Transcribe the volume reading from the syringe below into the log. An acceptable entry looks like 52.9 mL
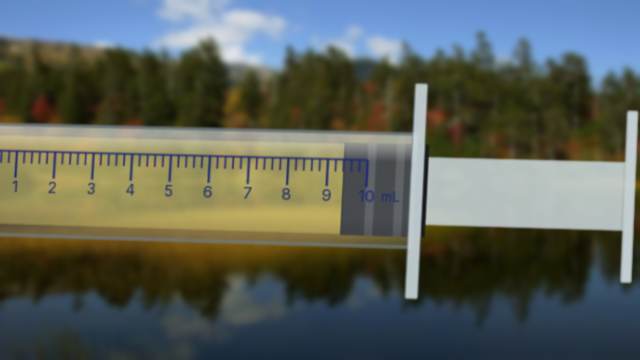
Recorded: 9.4 mL
